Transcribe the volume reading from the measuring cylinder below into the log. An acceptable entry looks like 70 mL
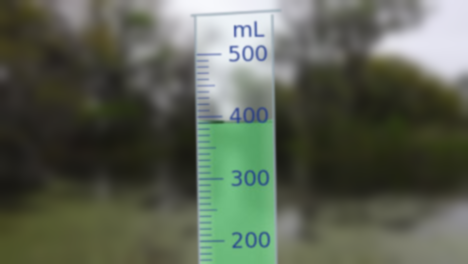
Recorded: 390 mL
